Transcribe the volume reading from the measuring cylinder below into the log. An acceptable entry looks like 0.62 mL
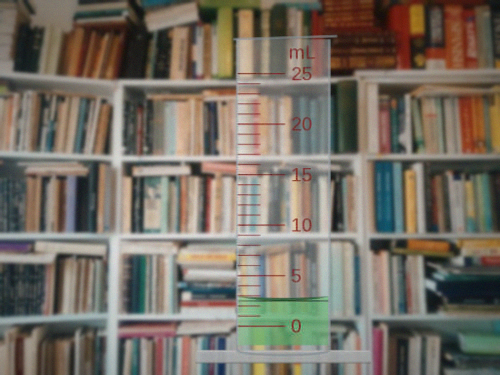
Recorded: 2.5 mL
